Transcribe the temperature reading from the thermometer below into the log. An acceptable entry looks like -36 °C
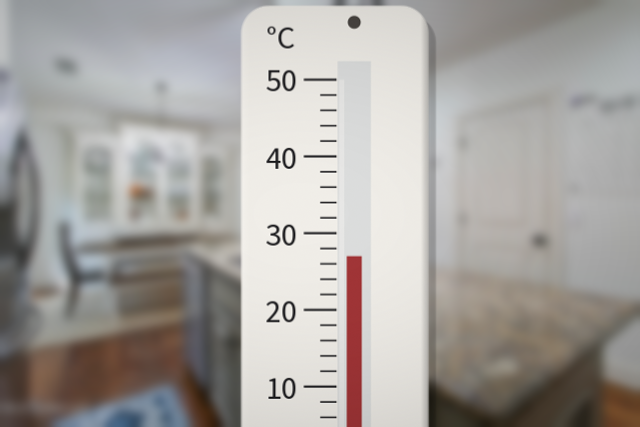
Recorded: 27 °C
